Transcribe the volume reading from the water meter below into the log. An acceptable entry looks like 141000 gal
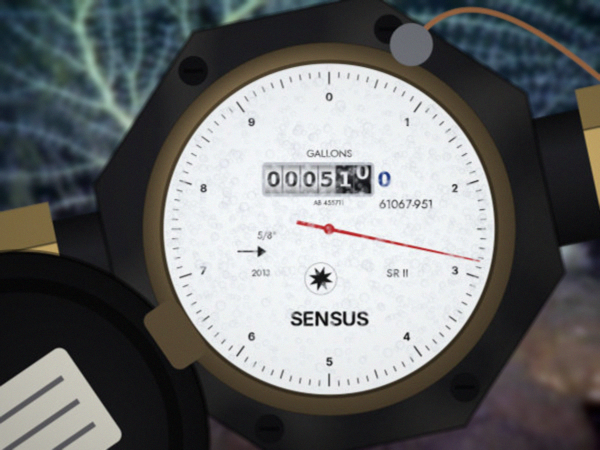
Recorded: 5102.8 gal
